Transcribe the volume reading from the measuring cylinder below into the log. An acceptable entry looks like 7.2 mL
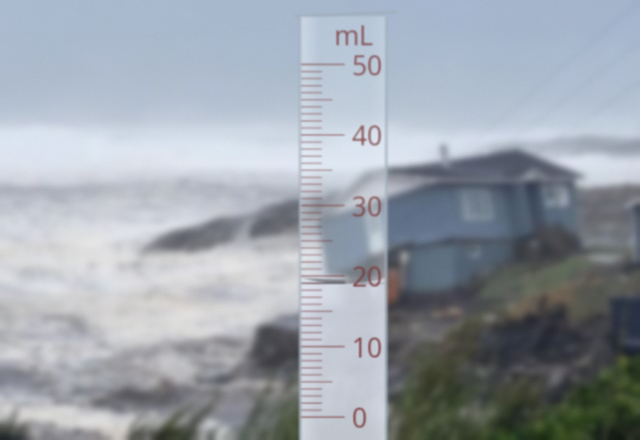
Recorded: 19 mL
